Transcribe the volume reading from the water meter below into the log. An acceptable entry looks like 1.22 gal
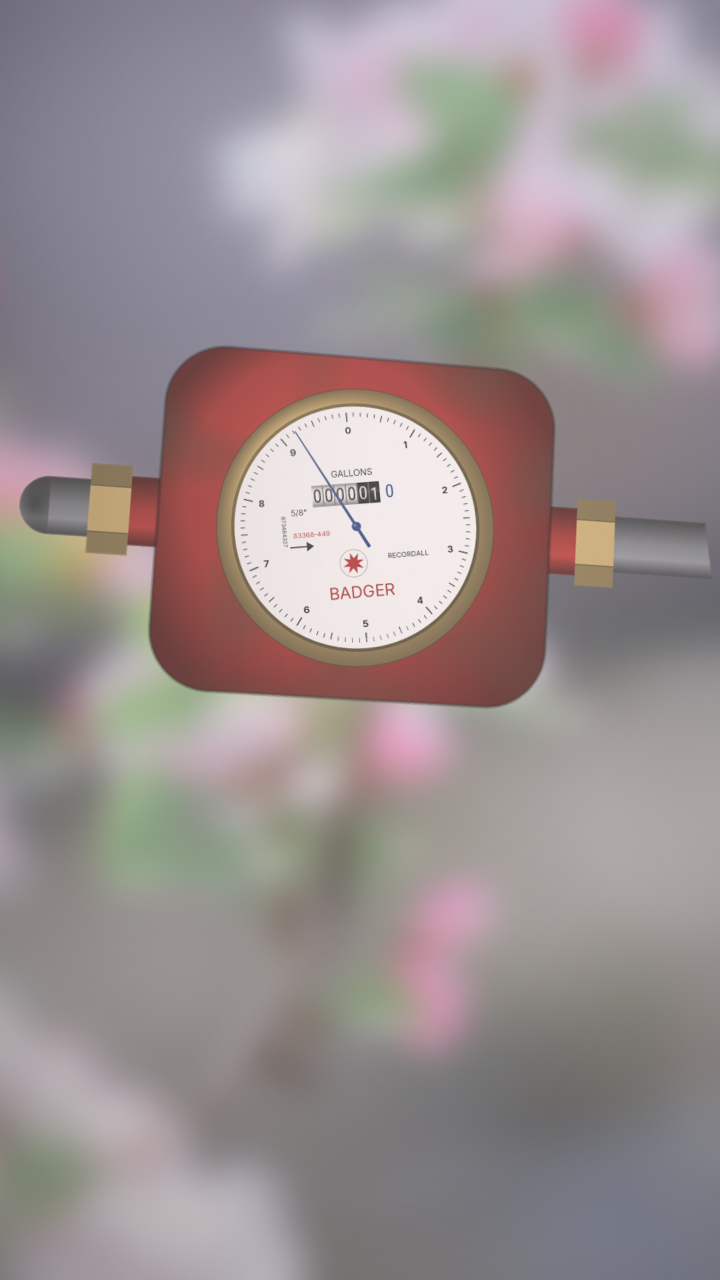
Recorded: 9.2 gal
